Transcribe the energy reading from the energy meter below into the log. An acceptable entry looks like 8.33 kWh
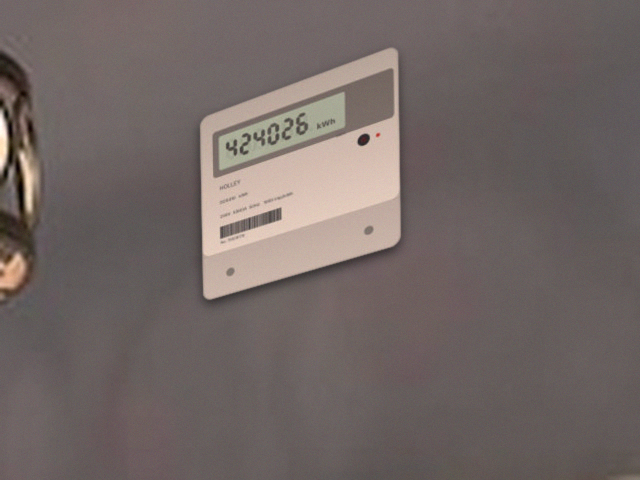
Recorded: 424026 kWh
